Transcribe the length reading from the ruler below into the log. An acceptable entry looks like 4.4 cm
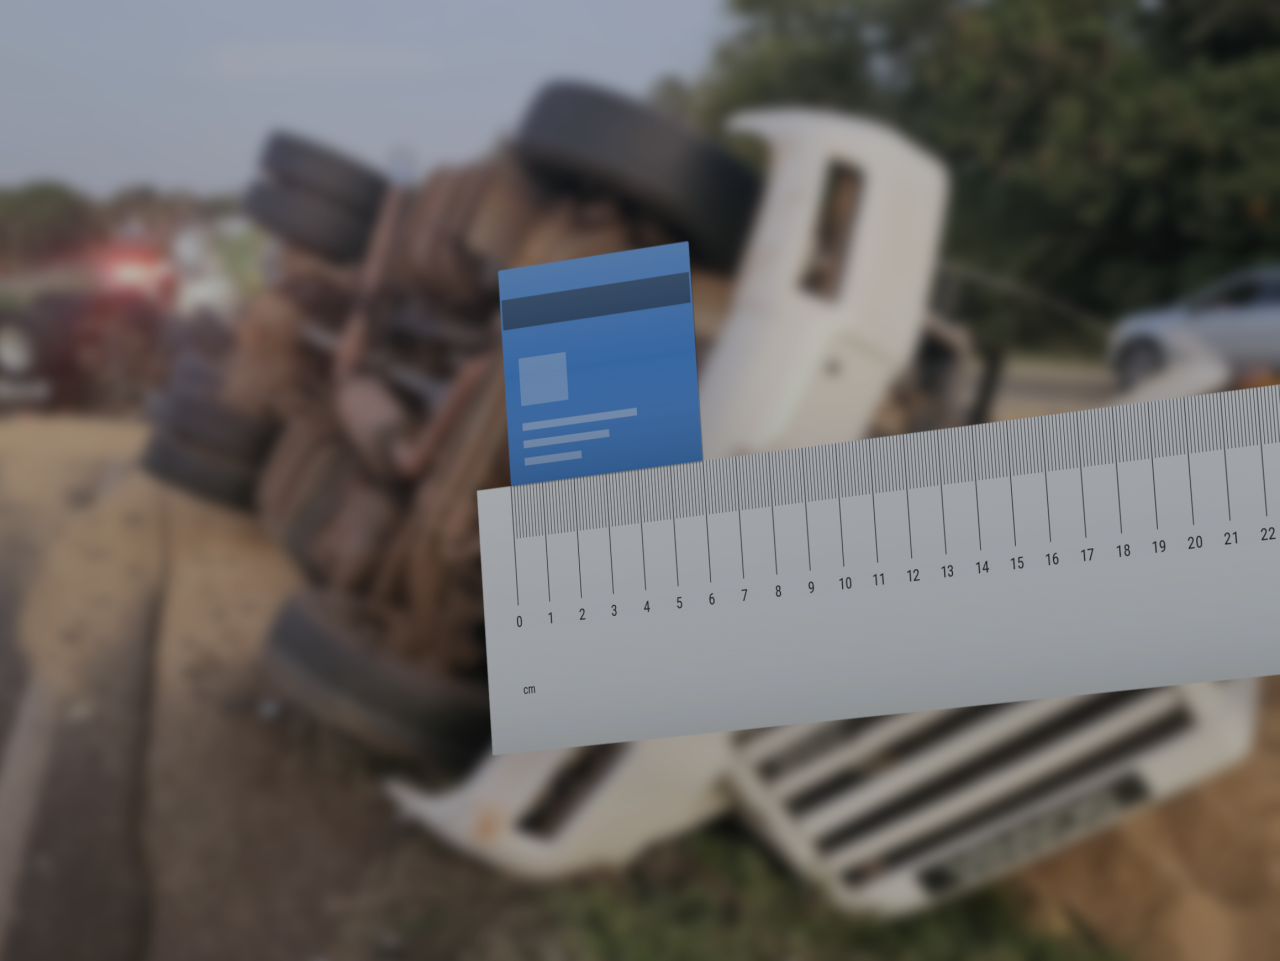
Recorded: 6 cm
